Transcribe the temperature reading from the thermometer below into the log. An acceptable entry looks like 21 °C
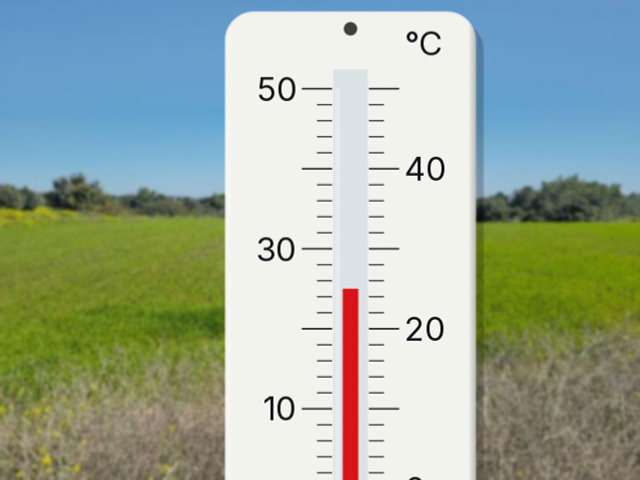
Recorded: 25 °C
